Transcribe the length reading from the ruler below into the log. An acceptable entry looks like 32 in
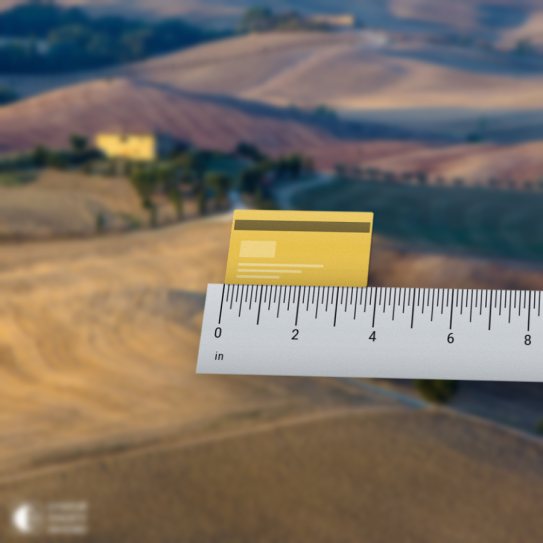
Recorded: 3.75 in
